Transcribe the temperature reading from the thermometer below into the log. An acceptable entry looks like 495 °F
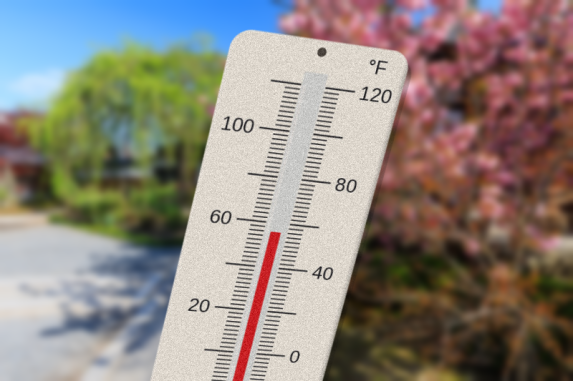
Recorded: 56 °F
